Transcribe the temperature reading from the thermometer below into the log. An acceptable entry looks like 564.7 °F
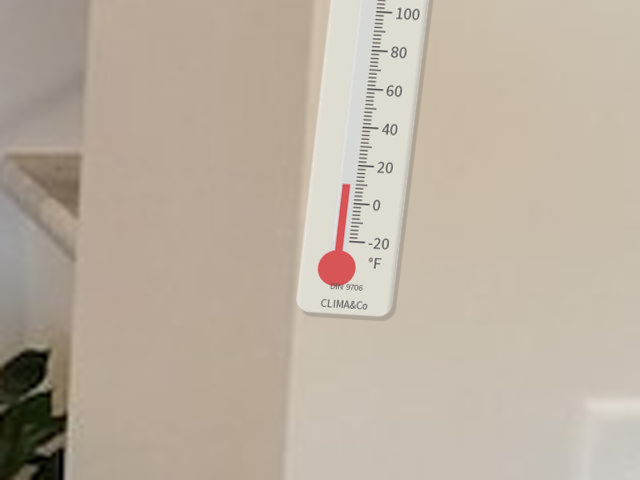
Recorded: 10 °F
